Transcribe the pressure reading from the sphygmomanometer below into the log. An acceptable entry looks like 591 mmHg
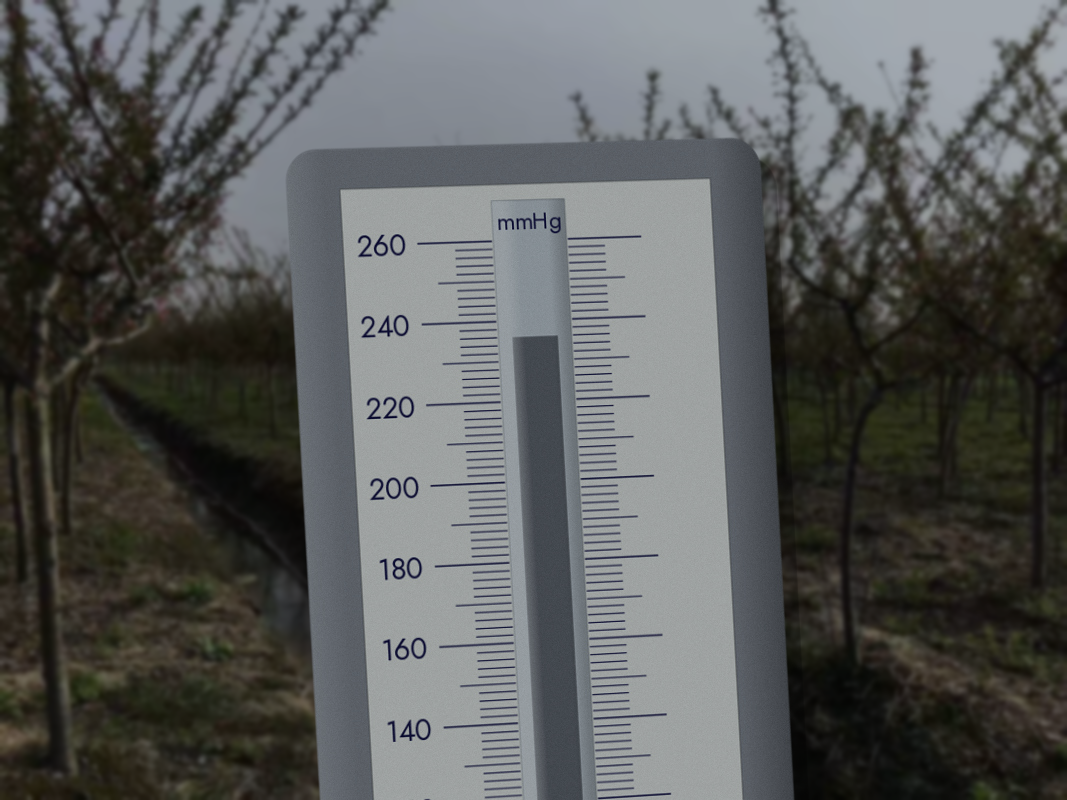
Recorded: 236 mmHg
